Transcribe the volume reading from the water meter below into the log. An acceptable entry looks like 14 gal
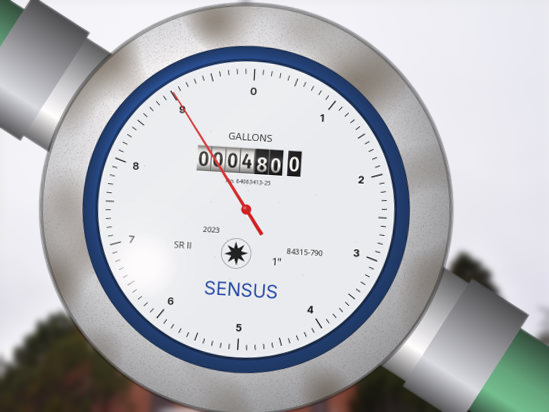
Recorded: 4799.0 gal
